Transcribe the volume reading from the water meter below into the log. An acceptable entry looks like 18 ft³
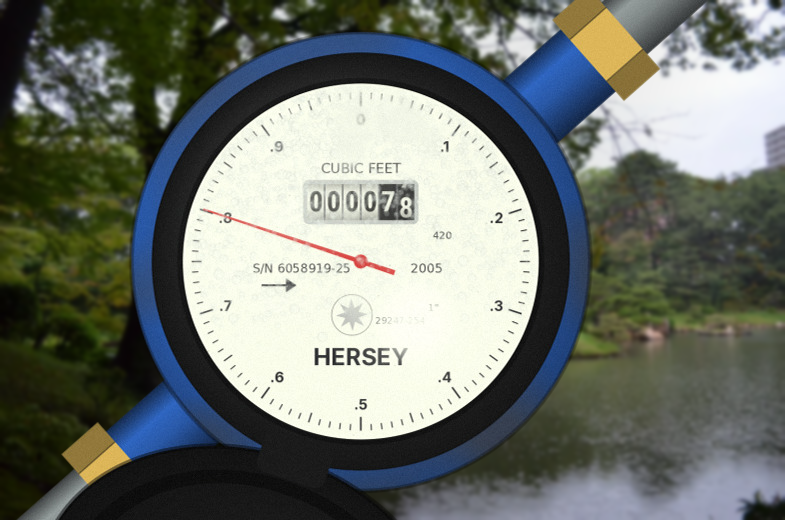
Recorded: 77.80 ft³
